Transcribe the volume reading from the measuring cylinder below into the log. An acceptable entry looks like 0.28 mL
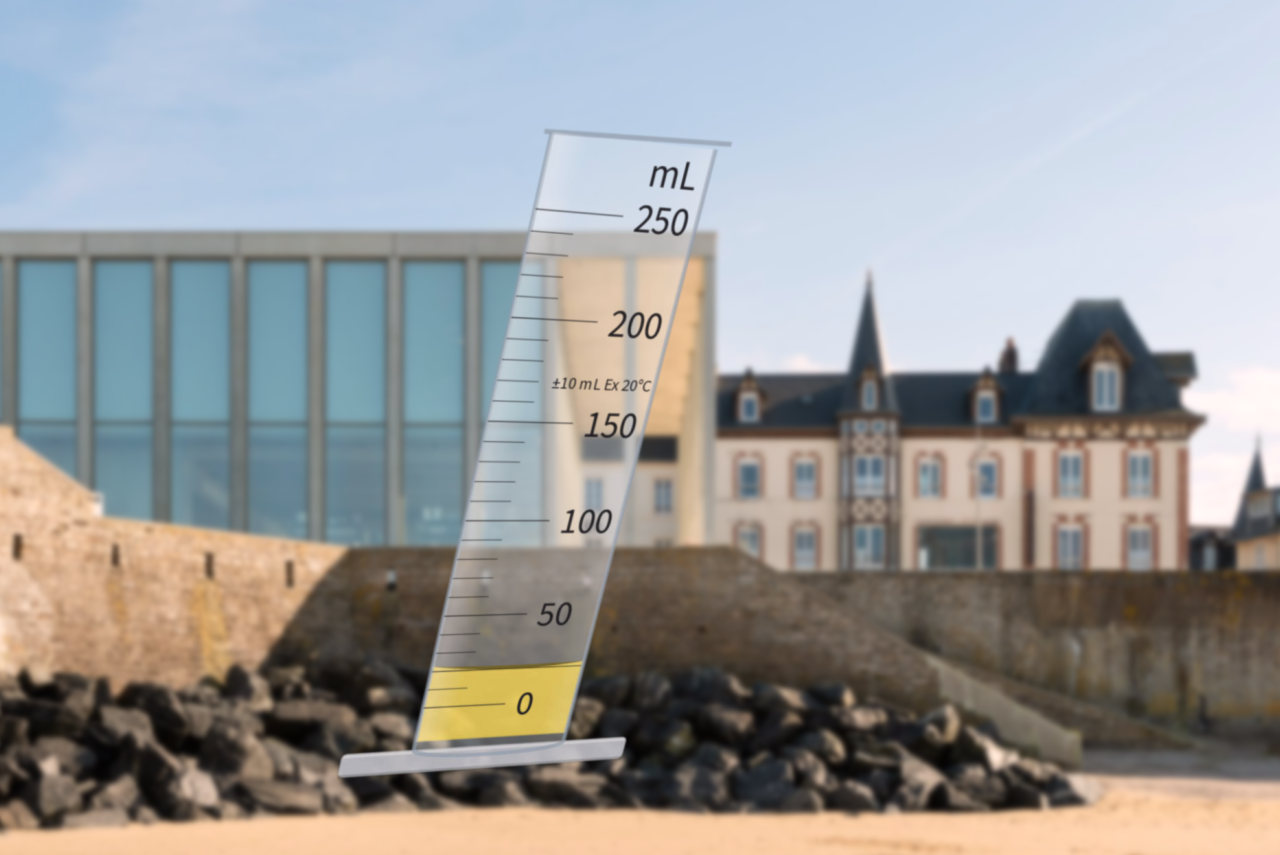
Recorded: 20 mL
